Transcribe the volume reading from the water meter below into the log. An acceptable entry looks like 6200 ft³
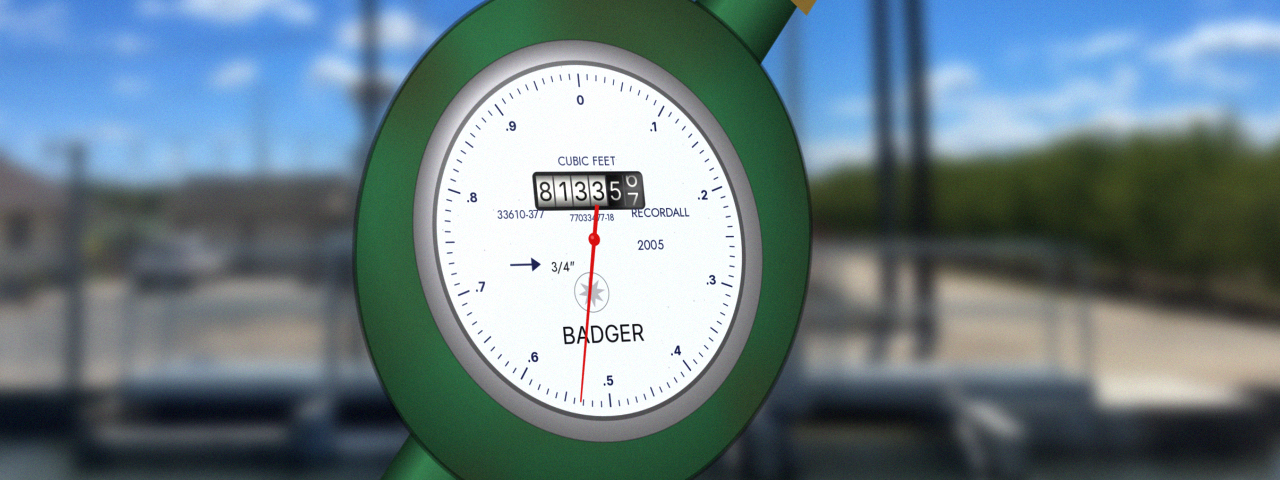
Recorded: 813356.53 ft³
